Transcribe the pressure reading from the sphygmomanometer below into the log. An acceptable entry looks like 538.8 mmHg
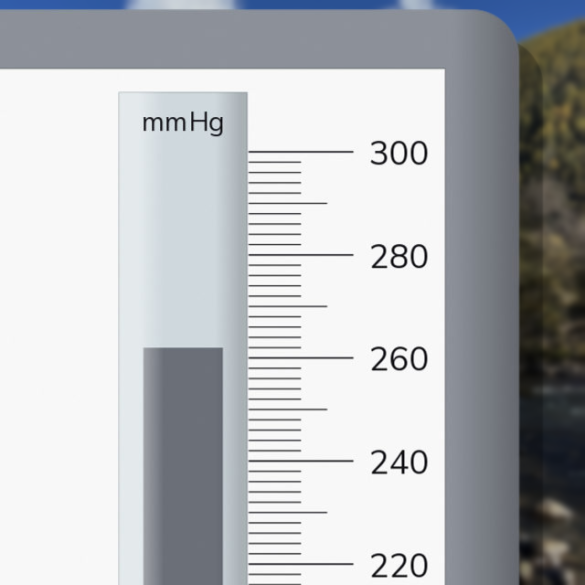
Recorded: 262 mmHg
